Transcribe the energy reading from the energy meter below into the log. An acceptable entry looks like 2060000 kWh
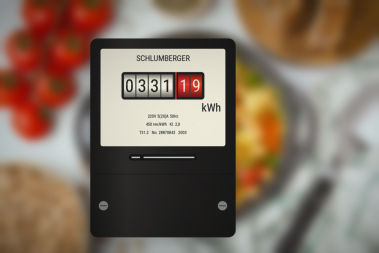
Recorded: 331.19 kWh
